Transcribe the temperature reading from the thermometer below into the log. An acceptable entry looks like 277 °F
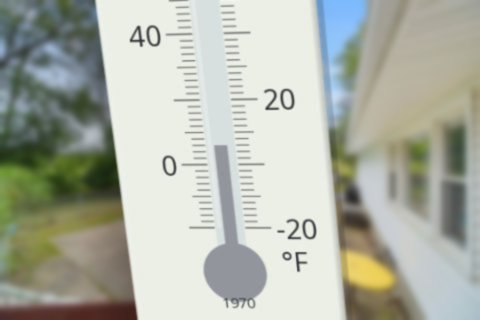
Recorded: 6 °F
